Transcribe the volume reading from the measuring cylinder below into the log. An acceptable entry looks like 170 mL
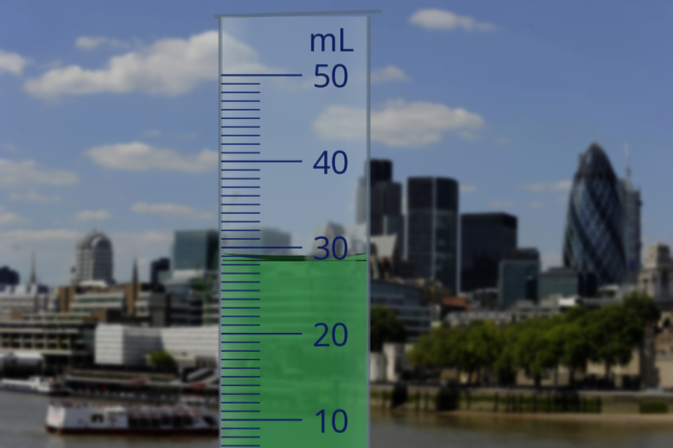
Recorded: 28.5 mL
